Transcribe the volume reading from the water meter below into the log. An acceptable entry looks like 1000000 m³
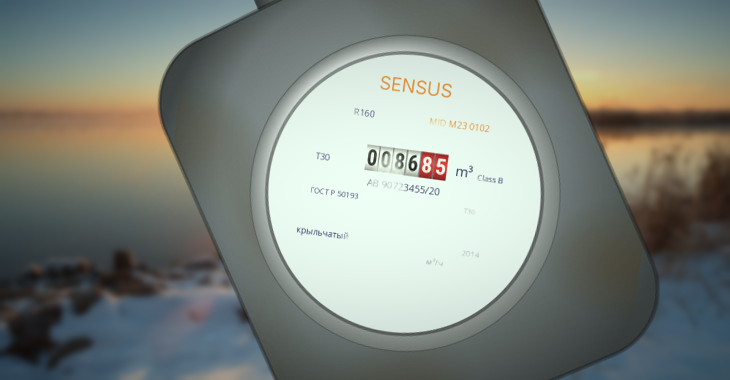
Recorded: 86.85 m³
